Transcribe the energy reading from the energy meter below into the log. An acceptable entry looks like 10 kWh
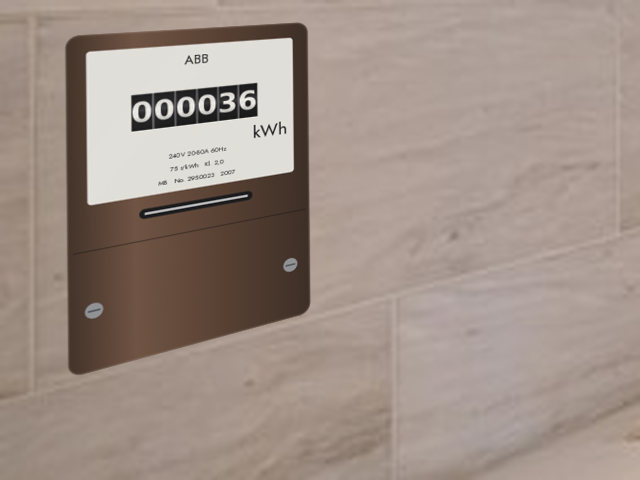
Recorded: 36 kWh
